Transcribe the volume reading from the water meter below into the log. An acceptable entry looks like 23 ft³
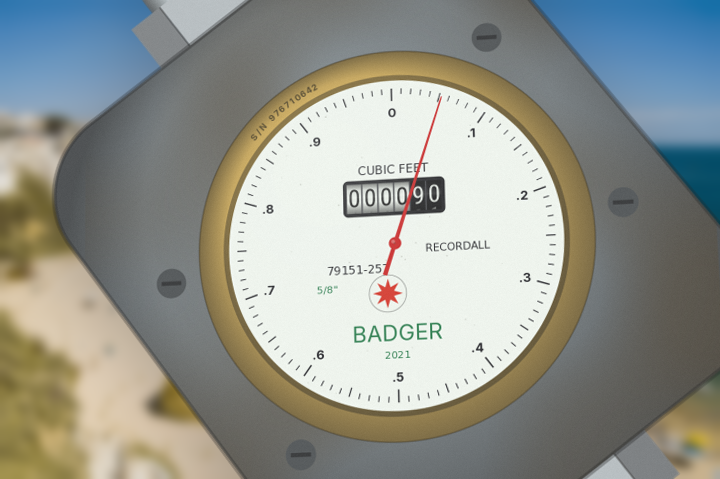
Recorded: 90.05 ft³
